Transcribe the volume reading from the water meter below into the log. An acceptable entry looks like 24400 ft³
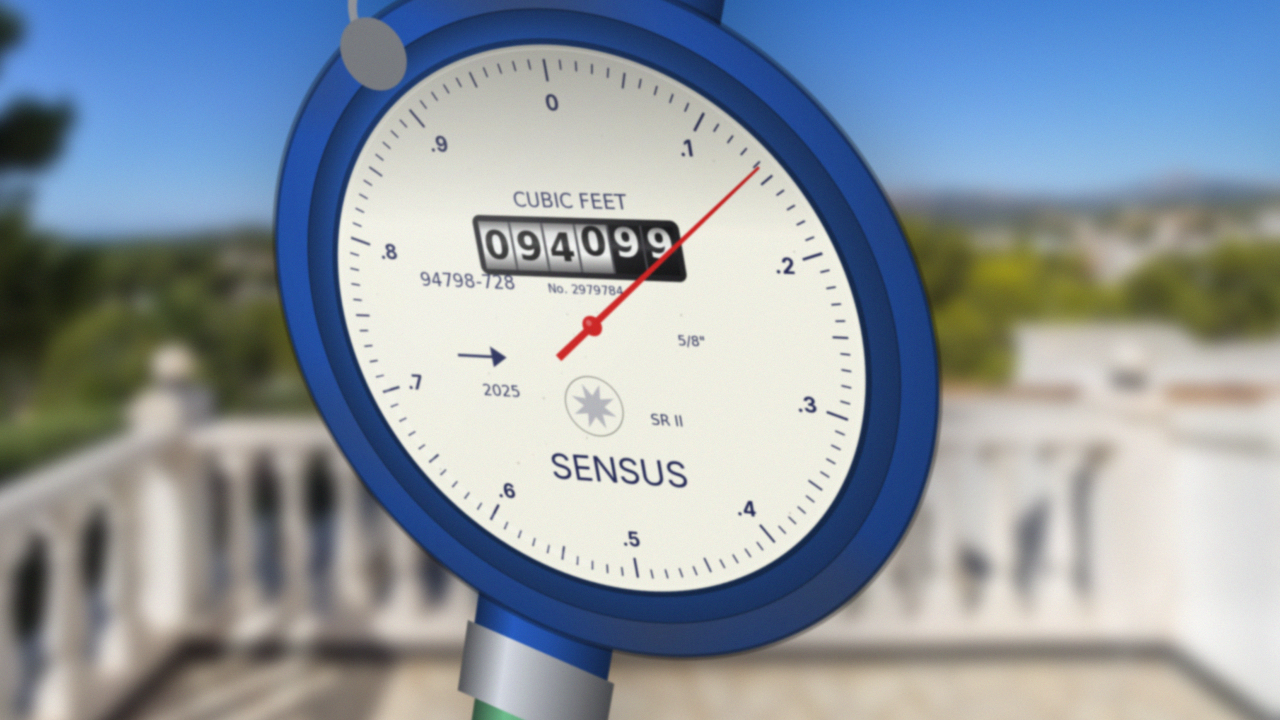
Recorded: 94099.14 ft³
